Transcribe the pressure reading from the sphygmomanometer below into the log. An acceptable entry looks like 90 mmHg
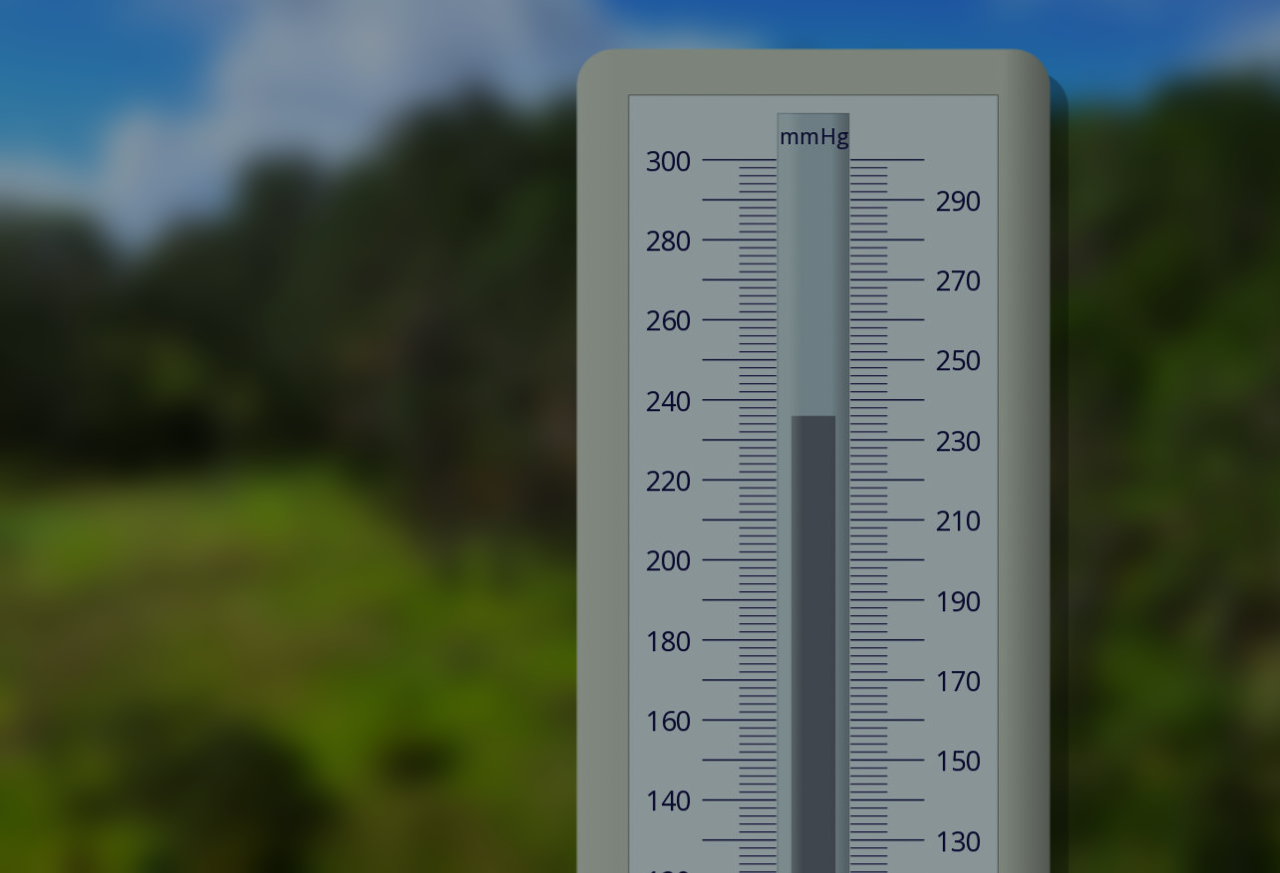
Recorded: 236 mmHg
